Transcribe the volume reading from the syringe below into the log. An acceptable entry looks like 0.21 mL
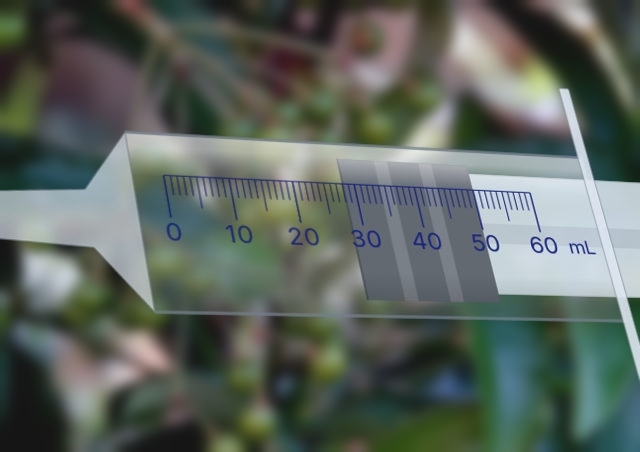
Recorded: 28 mL
